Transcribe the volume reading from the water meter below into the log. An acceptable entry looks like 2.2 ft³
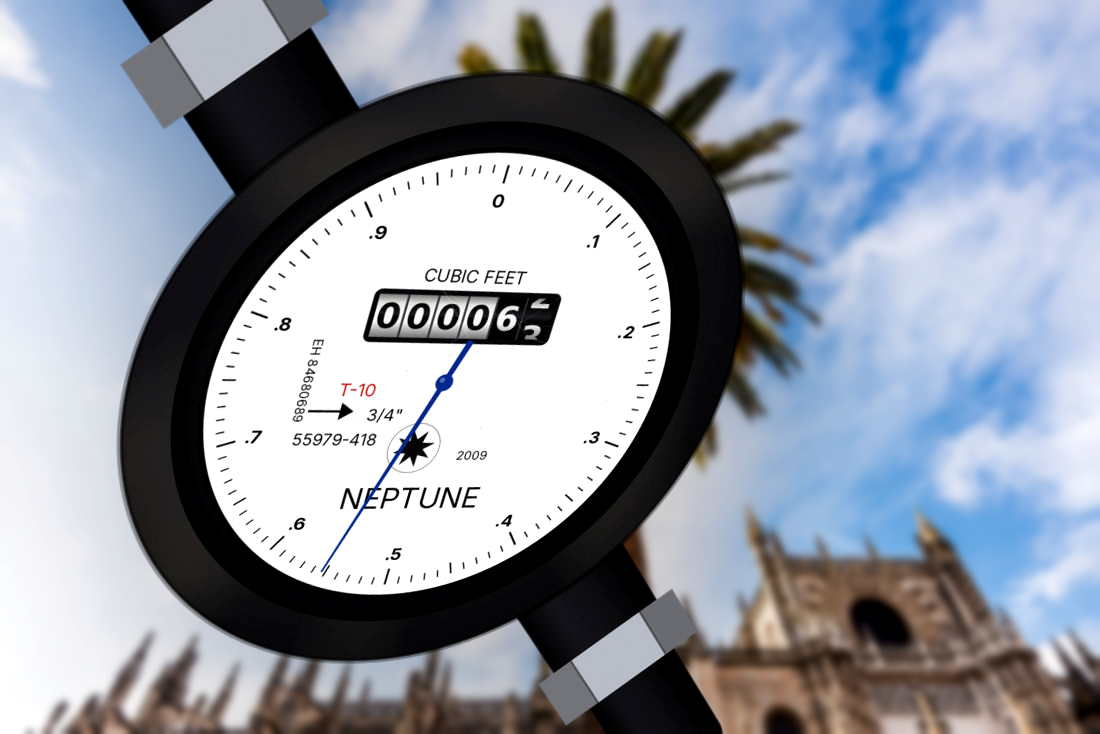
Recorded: 62.55 ft³
